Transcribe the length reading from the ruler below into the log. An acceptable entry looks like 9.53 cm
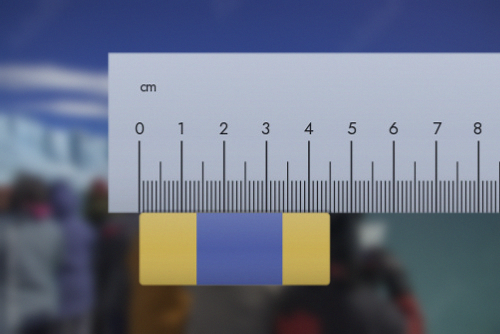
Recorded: 4.5 cm
